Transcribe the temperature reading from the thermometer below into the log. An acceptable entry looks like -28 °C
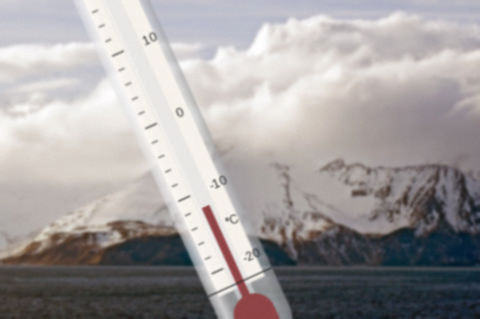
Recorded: -12 °C
